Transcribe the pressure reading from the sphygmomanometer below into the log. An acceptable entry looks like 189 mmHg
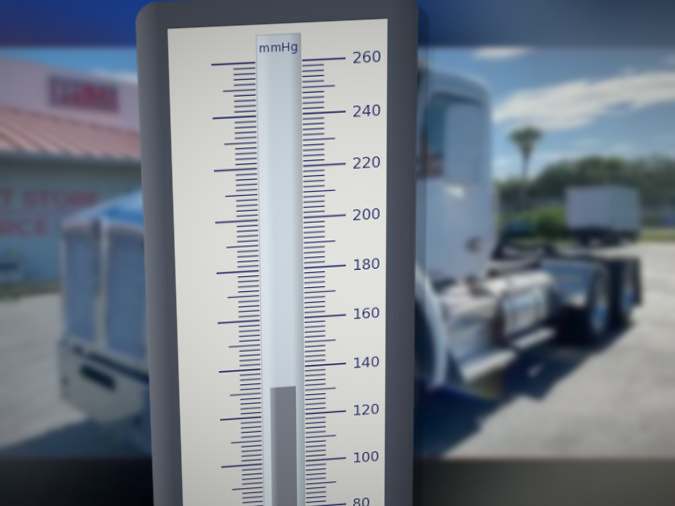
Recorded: 132 mmHg
